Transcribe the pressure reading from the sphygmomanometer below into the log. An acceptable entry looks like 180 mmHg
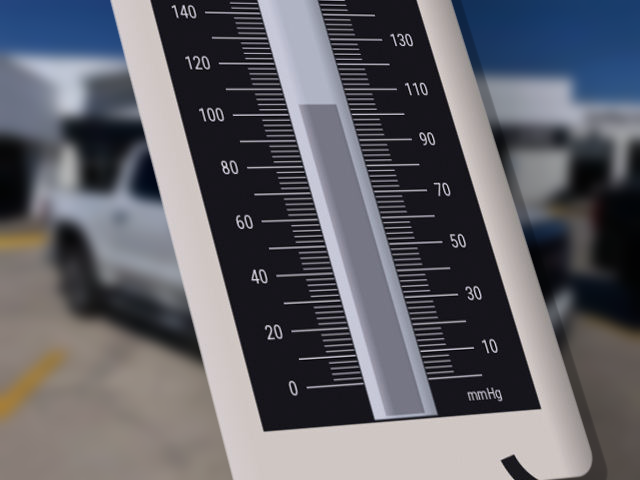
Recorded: 104 mmHg
